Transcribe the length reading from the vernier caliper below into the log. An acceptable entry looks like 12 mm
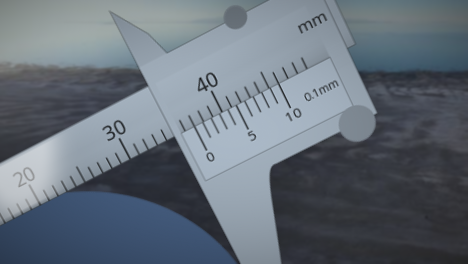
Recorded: 37.0 mm
